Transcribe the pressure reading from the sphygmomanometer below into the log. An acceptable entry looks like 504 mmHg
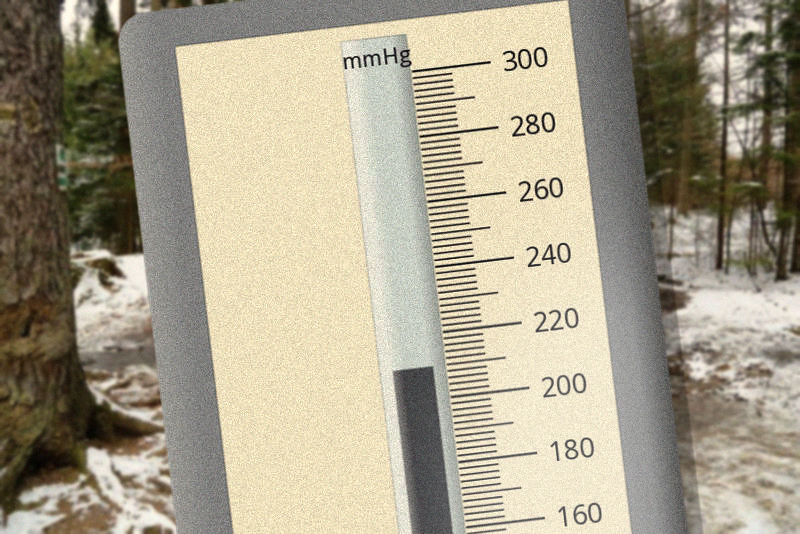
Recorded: 210 mmHg
